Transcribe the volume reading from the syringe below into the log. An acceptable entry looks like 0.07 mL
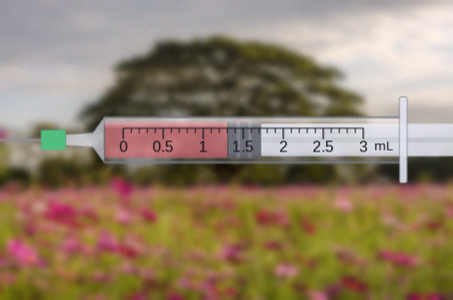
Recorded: 1.3 mL
